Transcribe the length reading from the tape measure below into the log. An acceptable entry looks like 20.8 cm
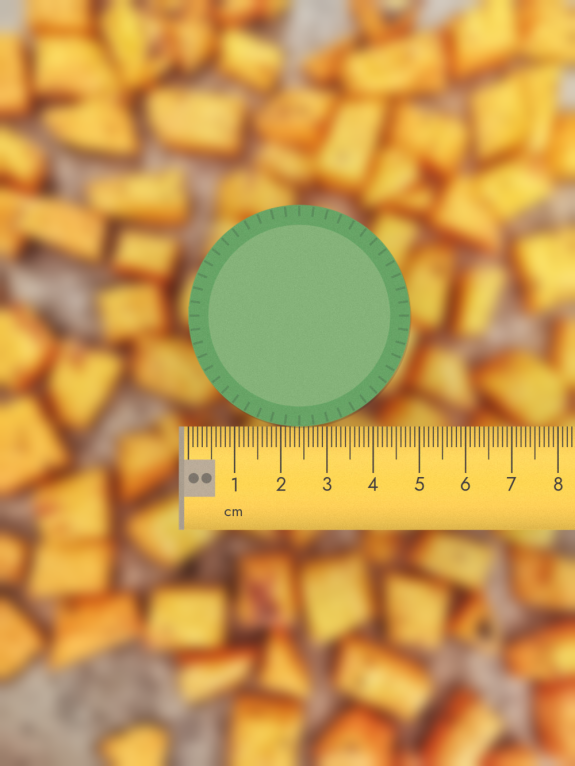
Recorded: 4.8 cm
